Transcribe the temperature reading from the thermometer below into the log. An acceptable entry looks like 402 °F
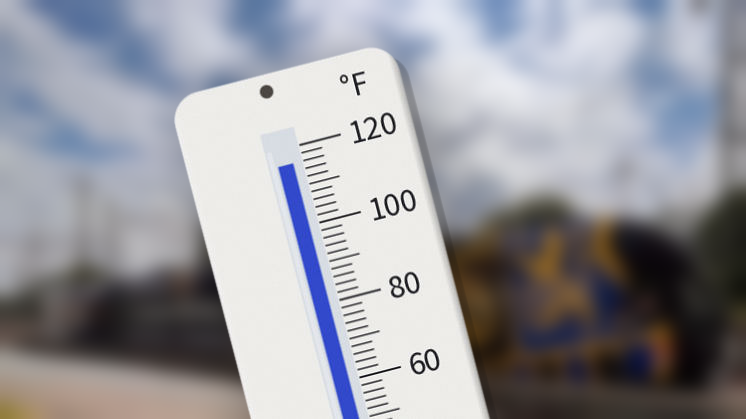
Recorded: 116 °F
